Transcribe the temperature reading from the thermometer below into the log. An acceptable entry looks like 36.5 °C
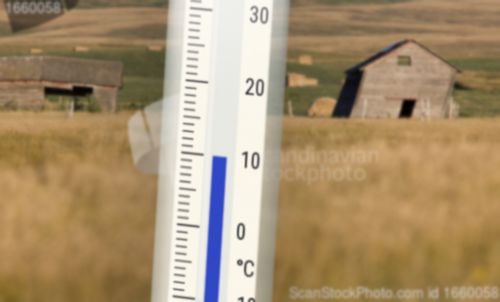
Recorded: 10 °C
